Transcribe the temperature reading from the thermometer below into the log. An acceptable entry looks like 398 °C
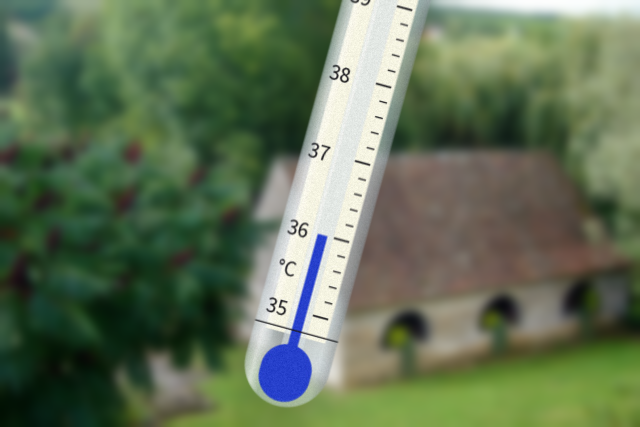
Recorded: 36 °C
